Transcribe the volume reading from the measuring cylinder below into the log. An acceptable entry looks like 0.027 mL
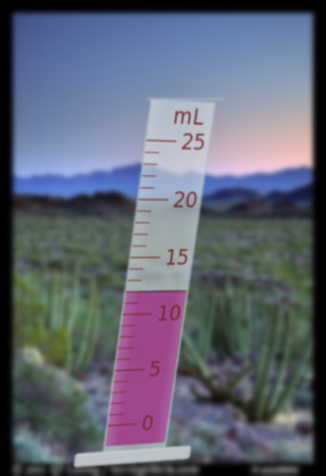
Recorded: 12 mL
